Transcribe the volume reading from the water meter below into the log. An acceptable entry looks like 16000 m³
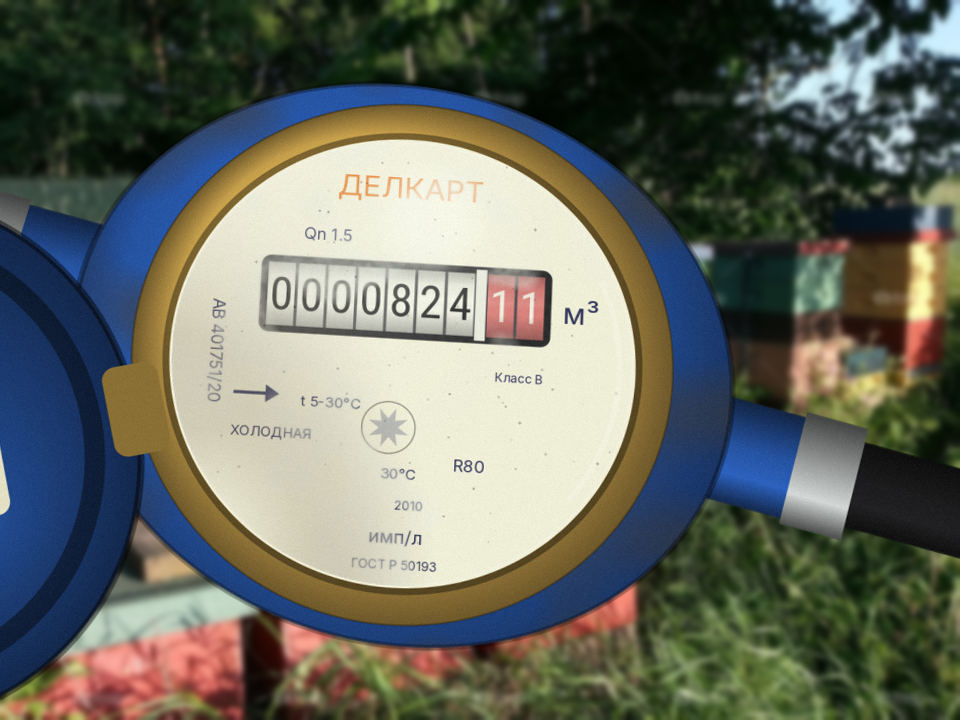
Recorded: 824.11 m³
